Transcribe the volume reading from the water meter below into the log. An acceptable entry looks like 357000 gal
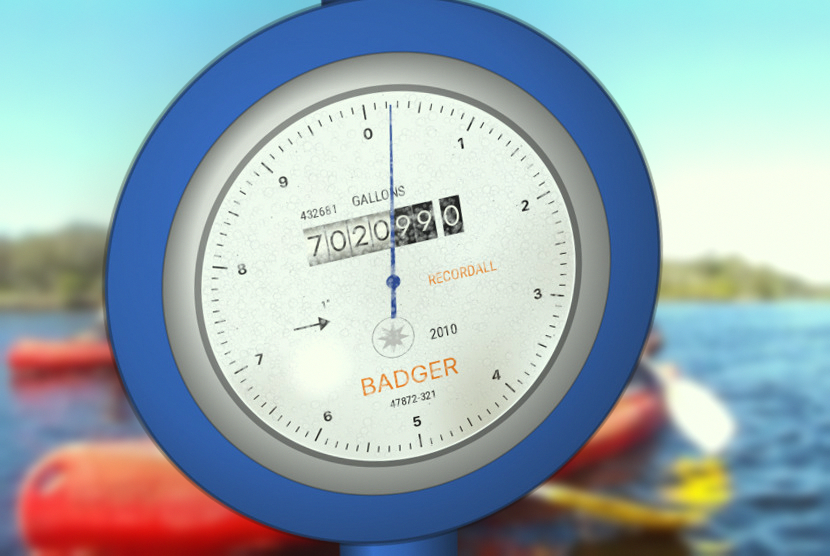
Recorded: 7020990.2 gal
